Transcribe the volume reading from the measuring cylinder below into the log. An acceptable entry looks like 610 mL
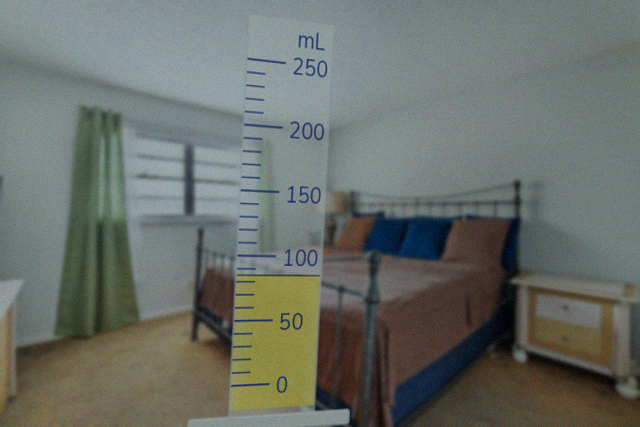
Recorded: 85 mL
